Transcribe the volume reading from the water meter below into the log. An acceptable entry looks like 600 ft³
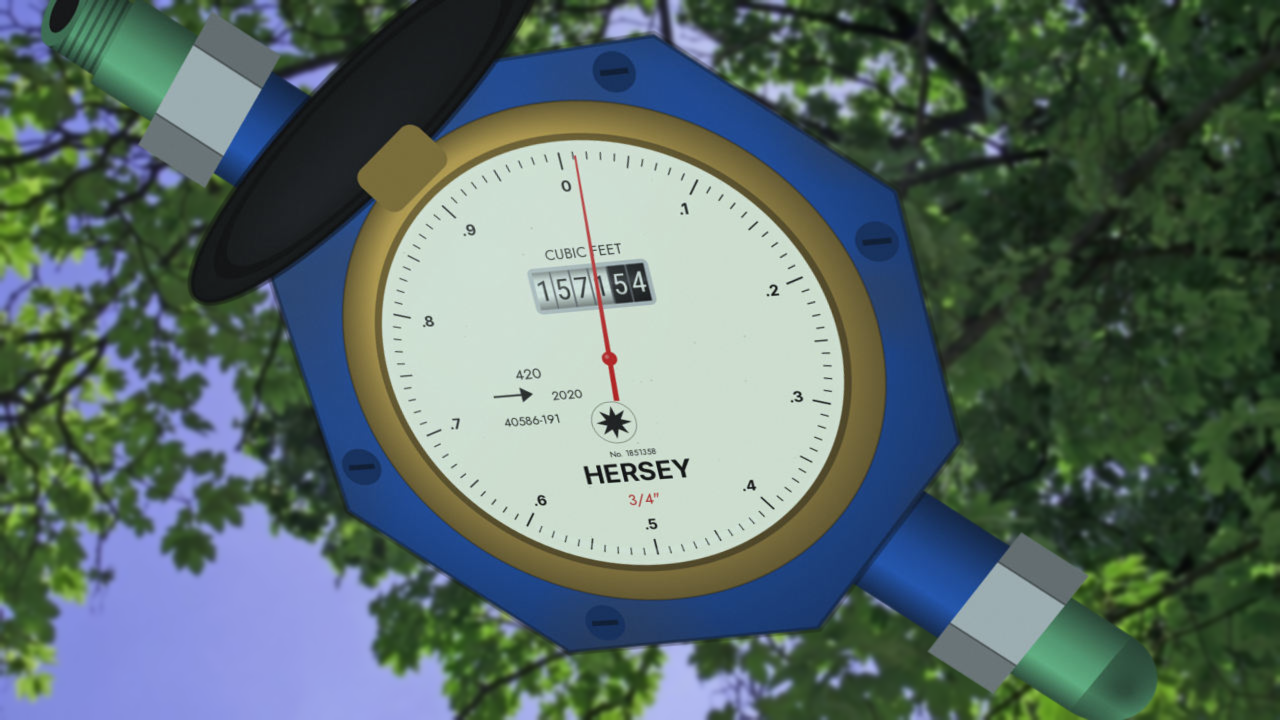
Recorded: 157154.01 ft³
